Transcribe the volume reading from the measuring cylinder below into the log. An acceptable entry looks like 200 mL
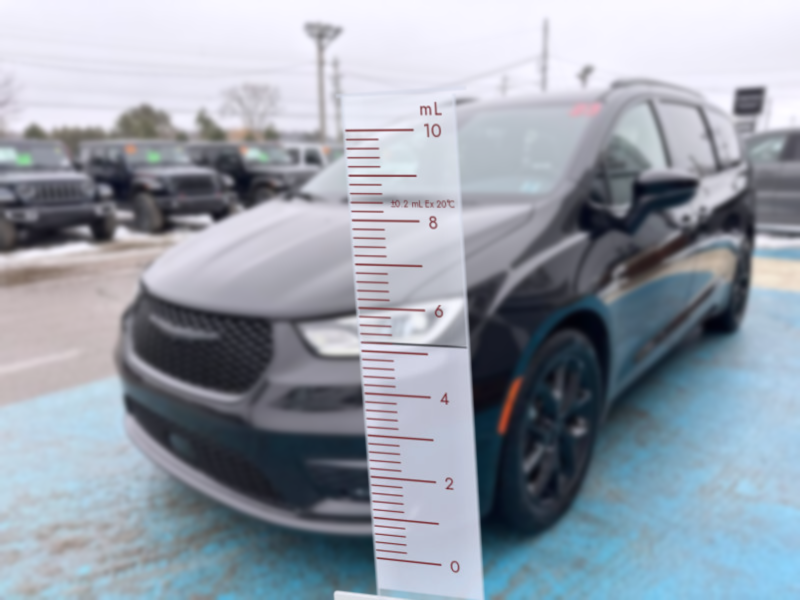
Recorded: 5.2 mL
